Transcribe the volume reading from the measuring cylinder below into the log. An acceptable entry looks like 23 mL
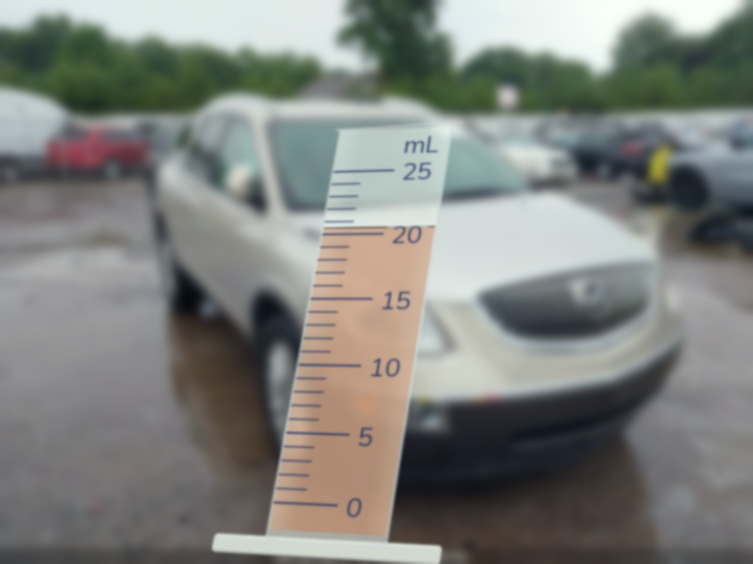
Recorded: 20.5 mL
